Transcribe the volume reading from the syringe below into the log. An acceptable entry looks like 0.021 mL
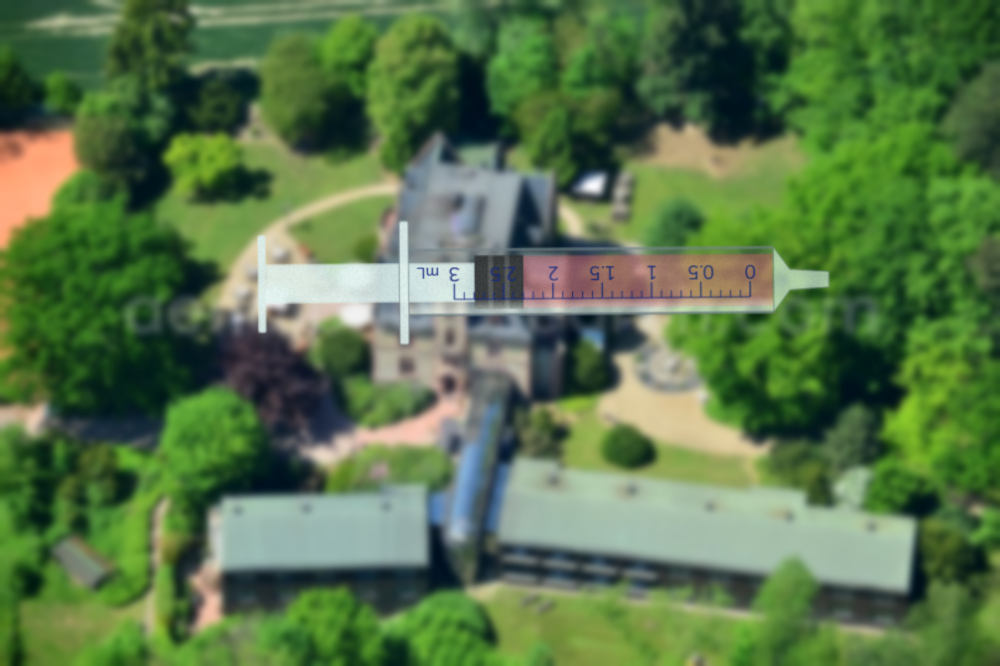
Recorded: 2.3 mL
